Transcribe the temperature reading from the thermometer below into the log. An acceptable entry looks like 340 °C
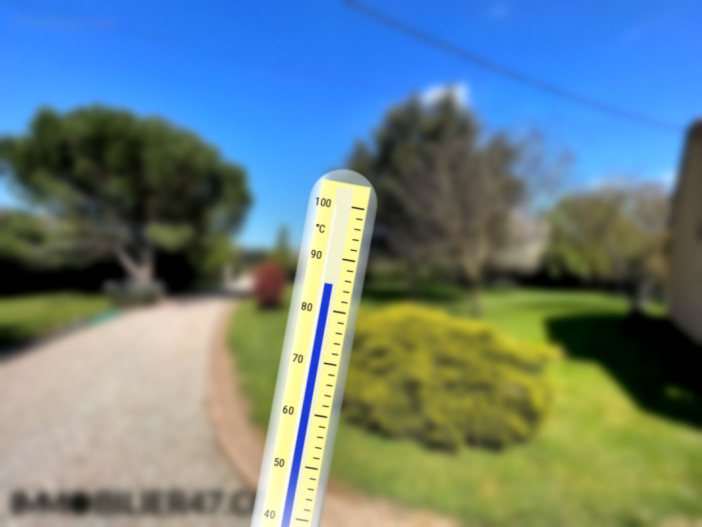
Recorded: 85 °C
